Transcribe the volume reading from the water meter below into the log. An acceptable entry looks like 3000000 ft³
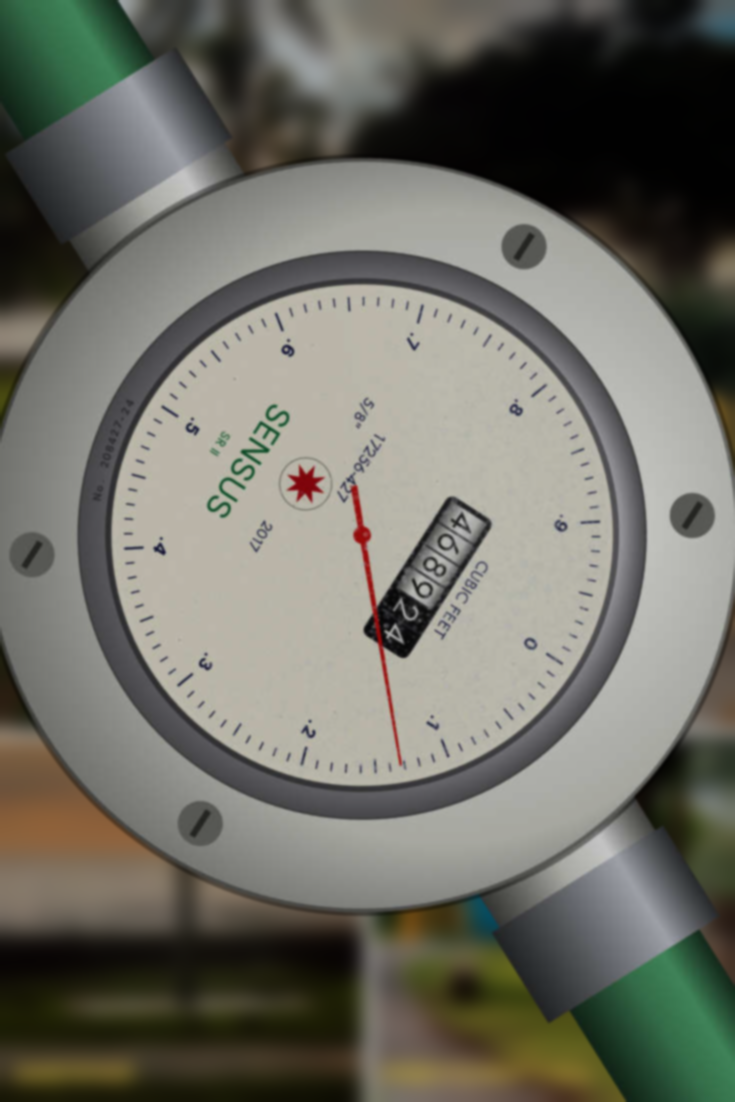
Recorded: 468924.13 ft³
